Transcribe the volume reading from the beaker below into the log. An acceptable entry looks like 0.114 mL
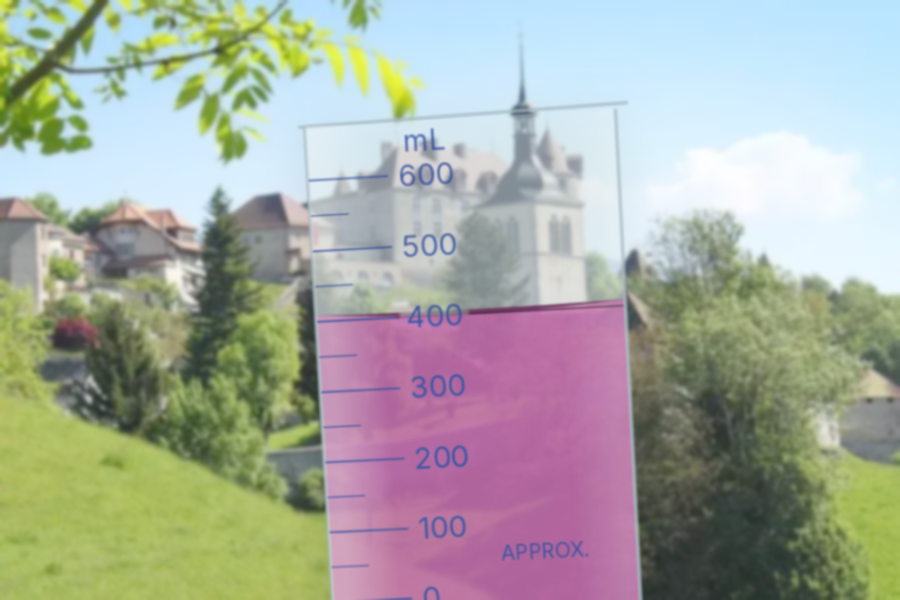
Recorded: 400 mL
